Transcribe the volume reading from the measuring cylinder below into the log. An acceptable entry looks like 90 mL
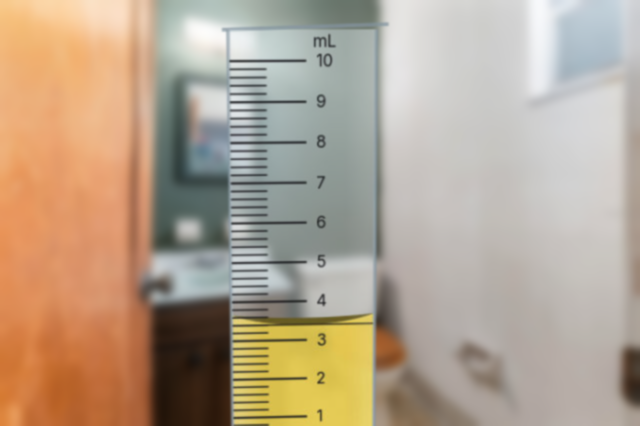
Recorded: 3.4 mL
